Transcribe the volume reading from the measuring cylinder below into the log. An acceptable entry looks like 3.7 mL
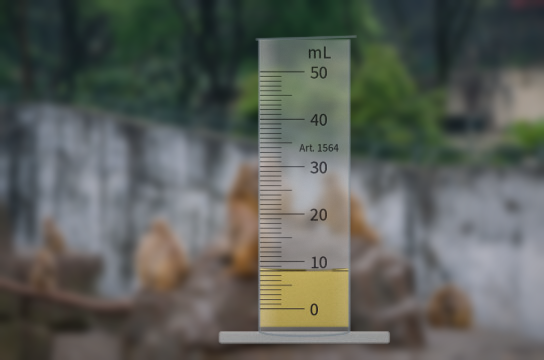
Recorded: 8 mL
